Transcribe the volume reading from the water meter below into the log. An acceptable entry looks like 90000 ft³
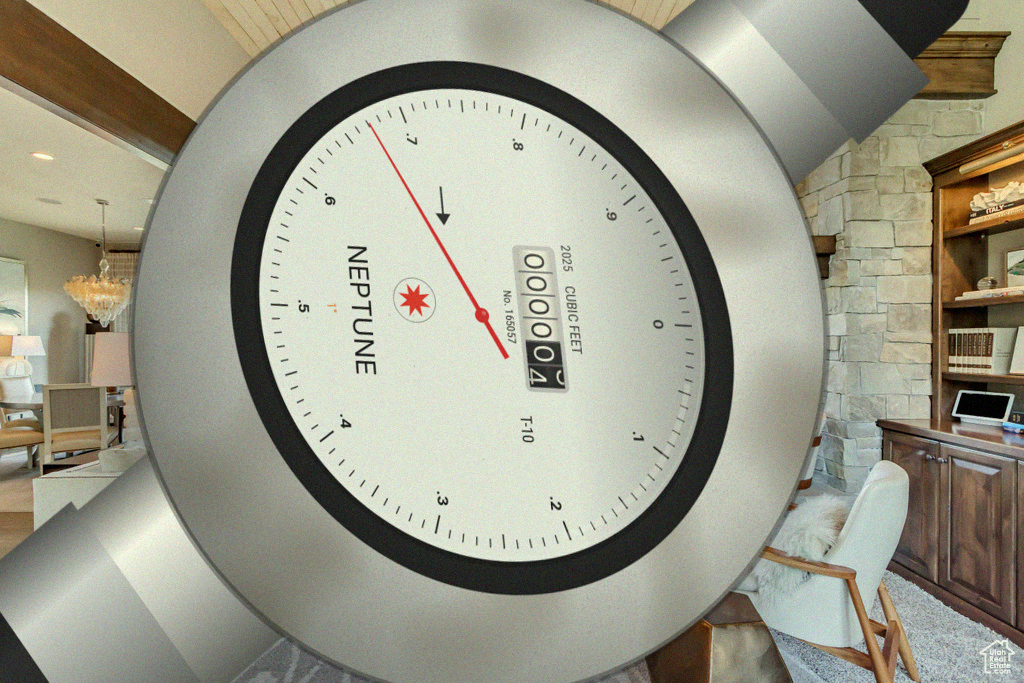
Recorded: 3.67 ft³
